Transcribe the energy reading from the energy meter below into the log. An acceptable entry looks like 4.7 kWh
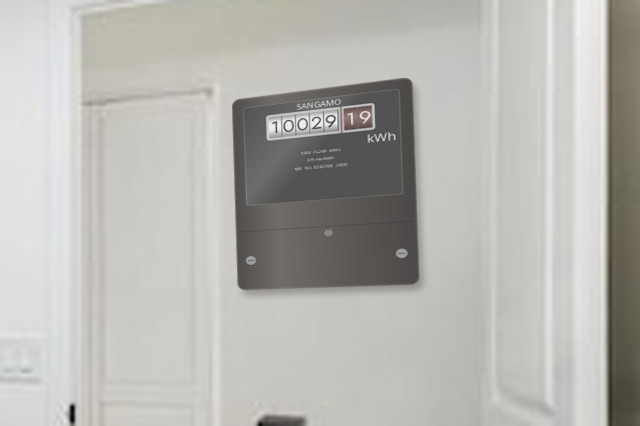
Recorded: 10029.19 kWh
